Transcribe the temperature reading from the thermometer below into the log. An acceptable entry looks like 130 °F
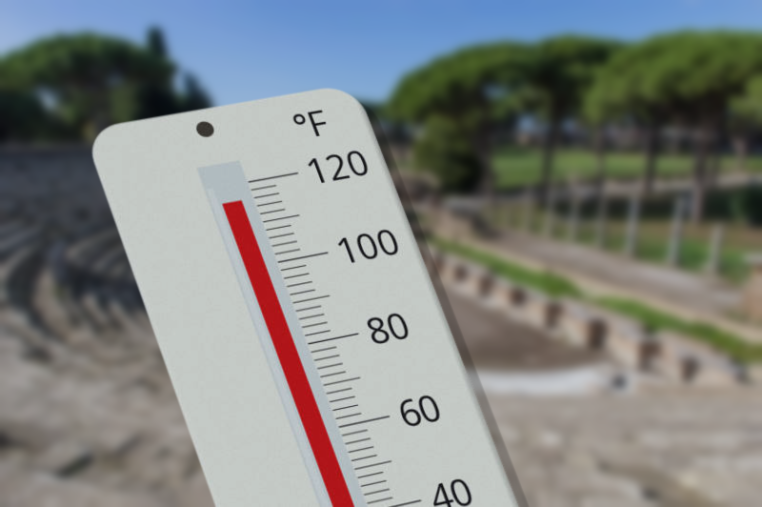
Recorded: 116 °F
